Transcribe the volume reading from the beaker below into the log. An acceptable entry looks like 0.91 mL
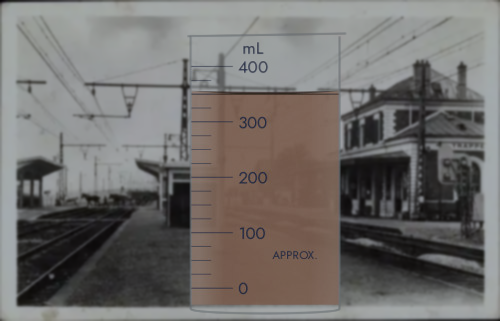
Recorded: 350 mL
